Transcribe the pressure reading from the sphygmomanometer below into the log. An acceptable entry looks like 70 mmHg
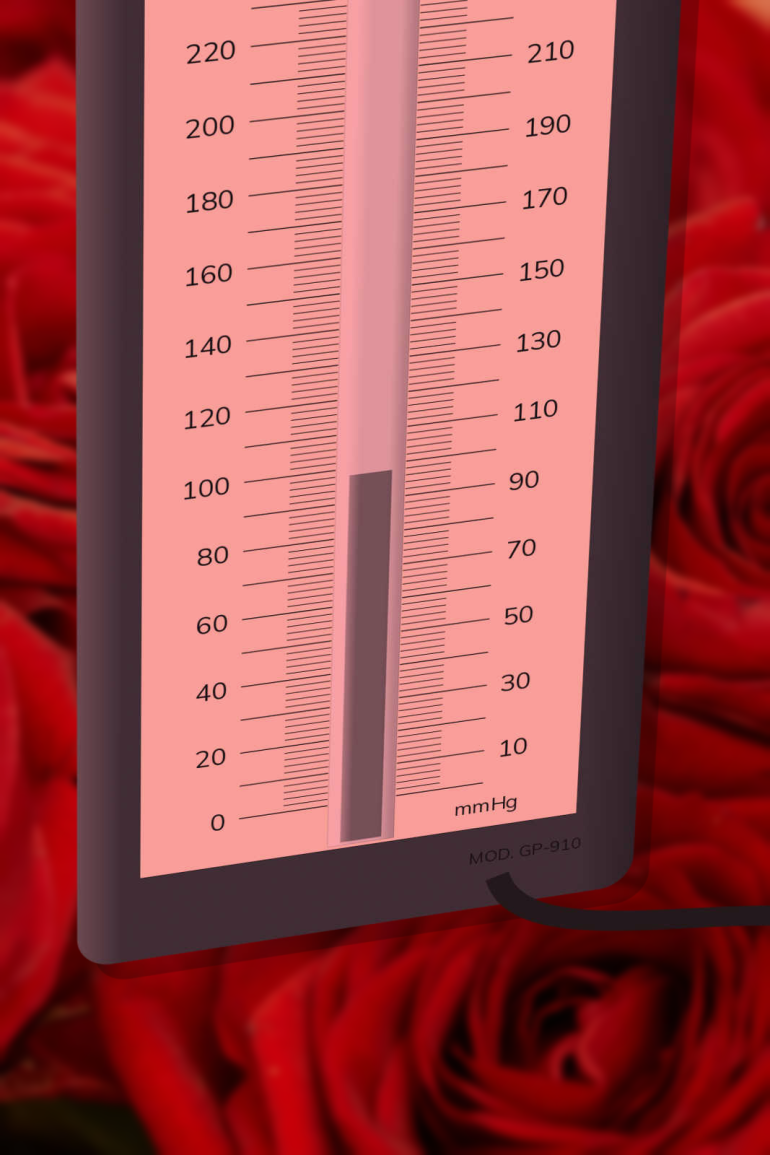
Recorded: 98 mmHg
